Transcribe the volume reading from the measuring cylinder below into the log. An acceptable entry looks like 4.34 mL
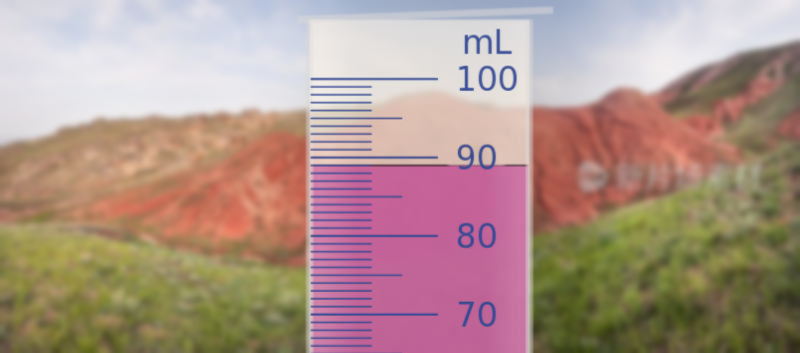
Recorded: 89 mL
